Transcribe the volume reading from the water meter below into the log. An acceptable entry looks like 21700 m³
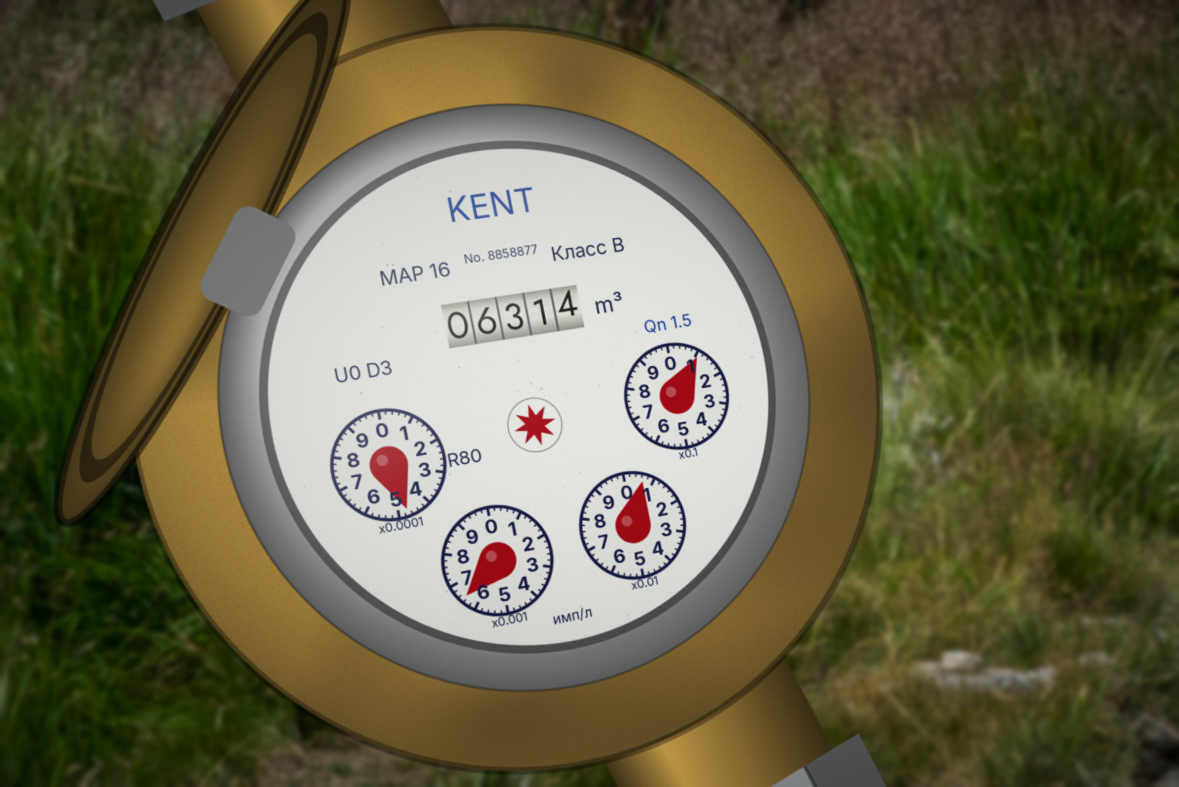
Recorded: 6314.1064 m³
